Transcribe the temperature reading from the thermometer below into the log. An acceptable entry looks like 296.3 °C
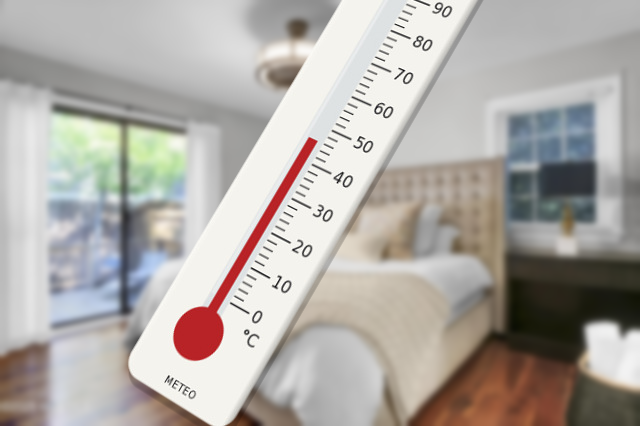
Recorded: 46 °C
